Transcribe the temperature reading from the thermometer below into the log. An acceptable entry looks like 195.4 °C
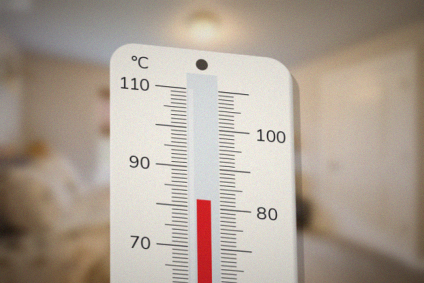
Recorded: 82 °C
